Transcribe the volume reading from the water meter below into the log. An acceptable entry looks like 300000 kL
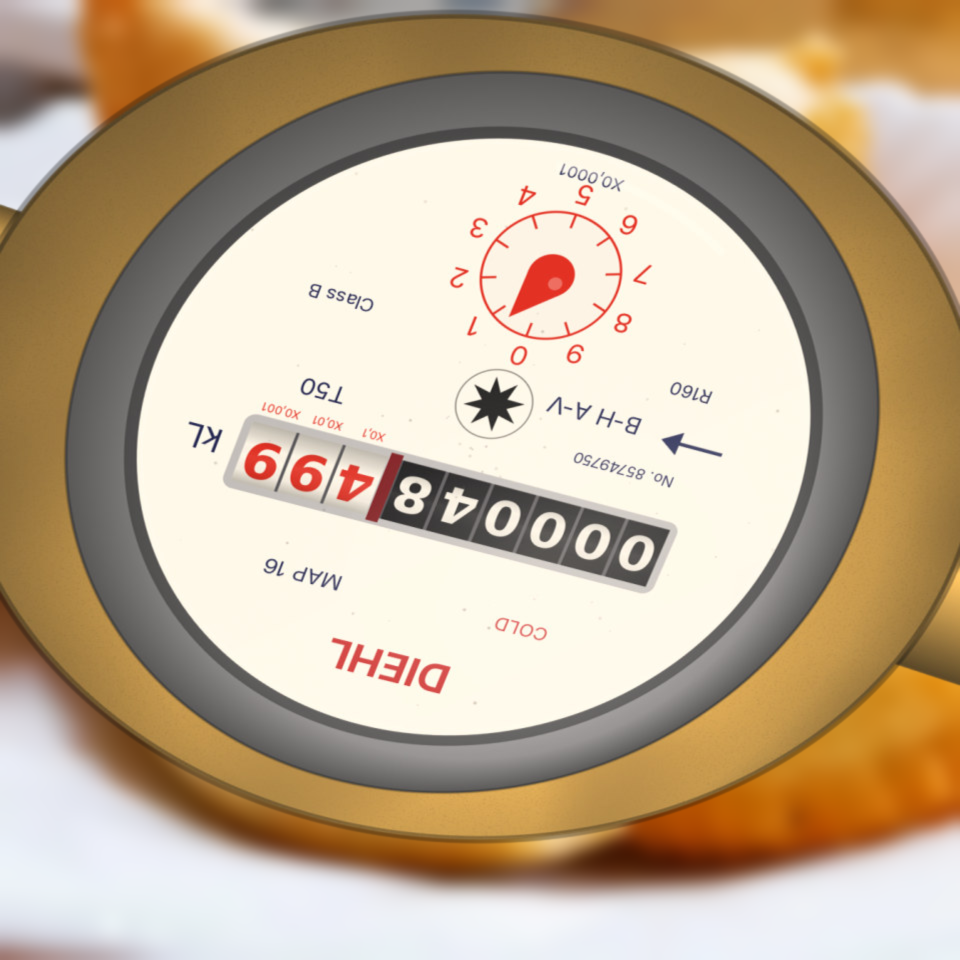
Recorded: 48.4990 kL
